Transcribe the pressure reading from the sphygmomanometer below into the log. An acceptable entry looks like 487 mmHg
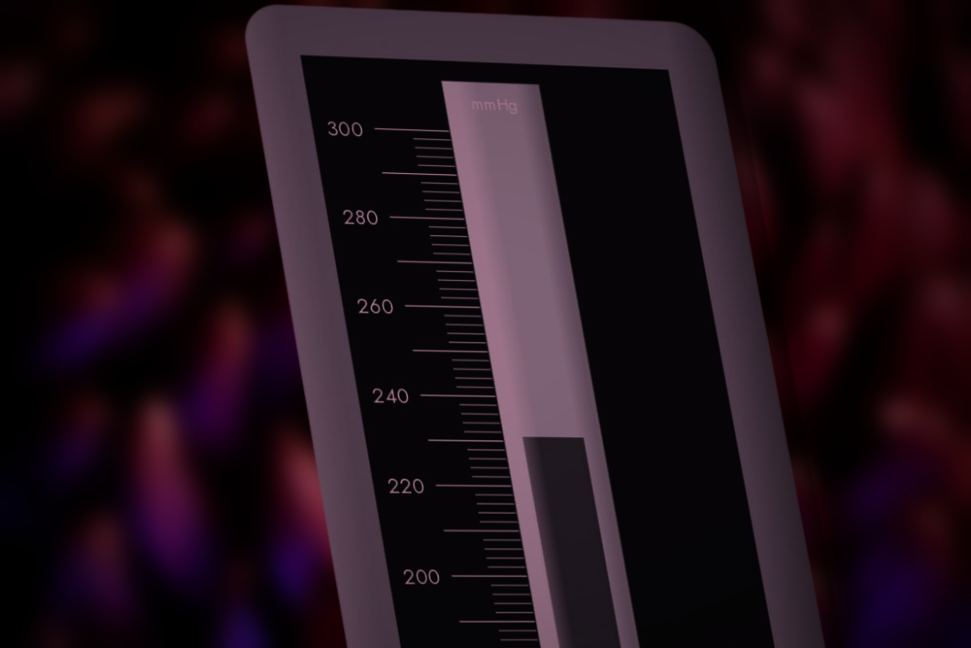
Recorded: 231 mmHg
